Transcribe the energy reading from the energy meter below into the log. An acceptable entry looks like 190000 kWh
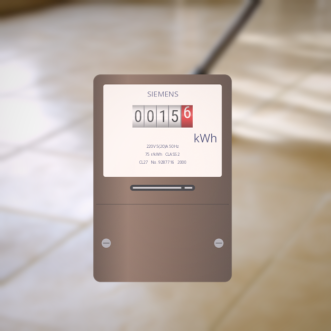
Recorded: 15.6 kWh
